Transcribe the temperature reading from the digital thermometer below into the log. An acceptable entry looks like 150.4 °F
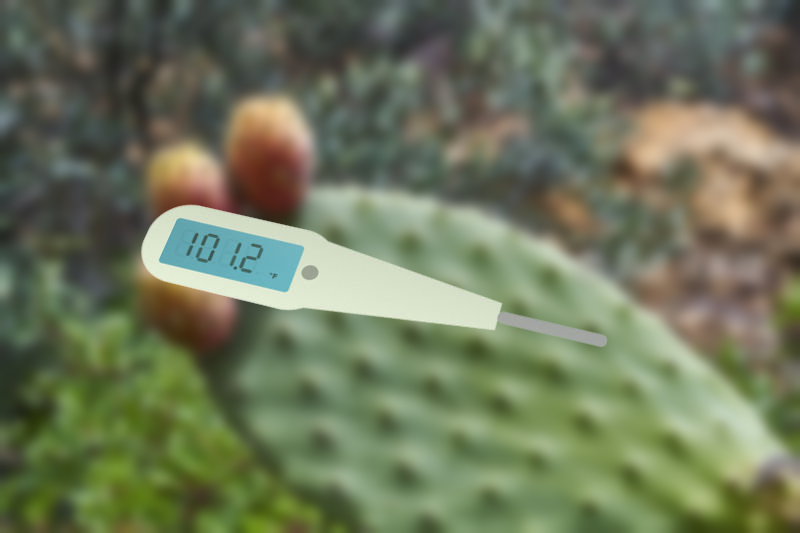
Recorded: 101.2 °F
